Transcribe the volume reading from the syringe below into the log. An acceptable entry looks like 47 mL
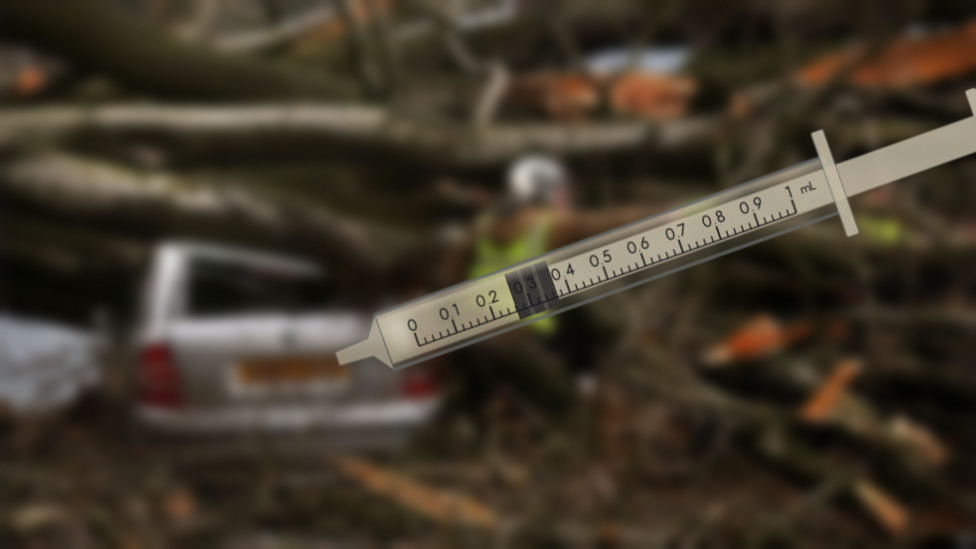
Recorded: 0.26 mL
